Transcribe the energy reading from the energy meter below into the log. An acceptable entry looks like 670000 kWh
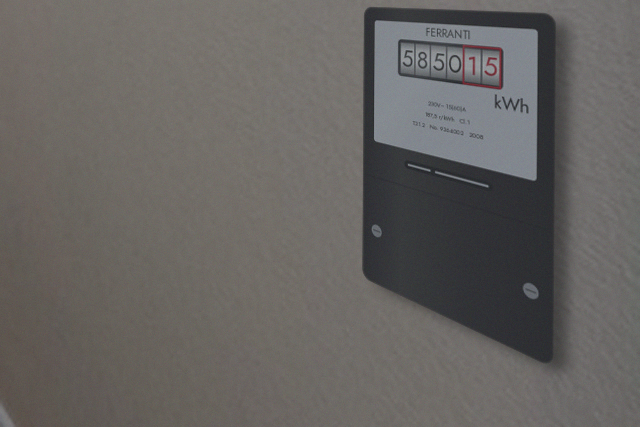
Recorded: 5850.15 kWh
